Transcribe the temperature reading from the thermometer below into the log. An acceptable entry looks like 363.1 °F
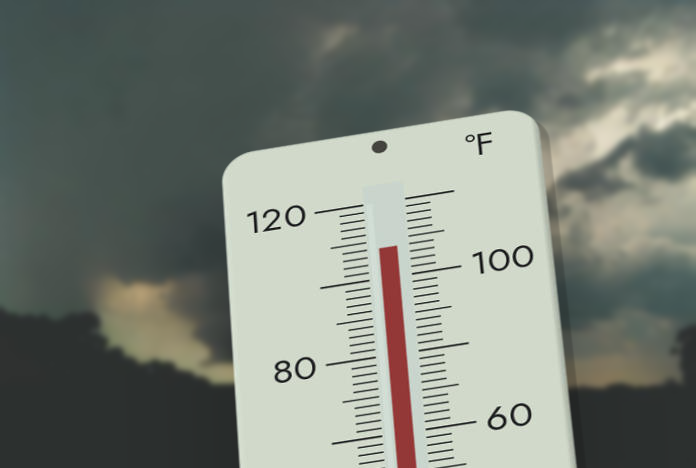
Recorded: 108 °F
